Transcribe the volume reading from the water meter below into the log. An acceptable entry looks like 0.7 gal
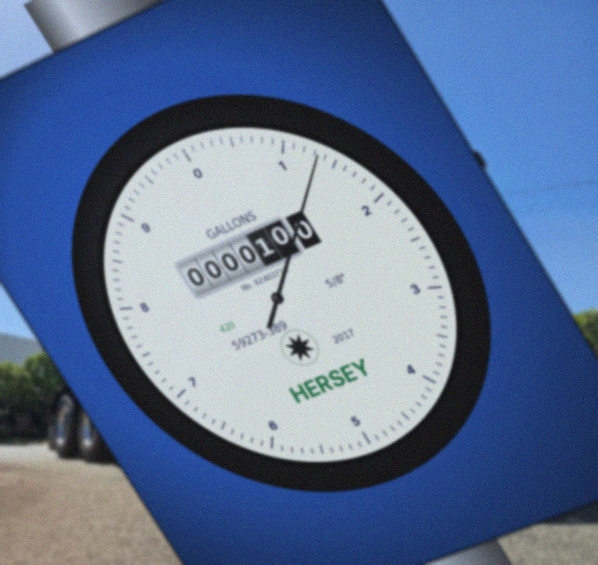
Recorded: 101.3 gal
